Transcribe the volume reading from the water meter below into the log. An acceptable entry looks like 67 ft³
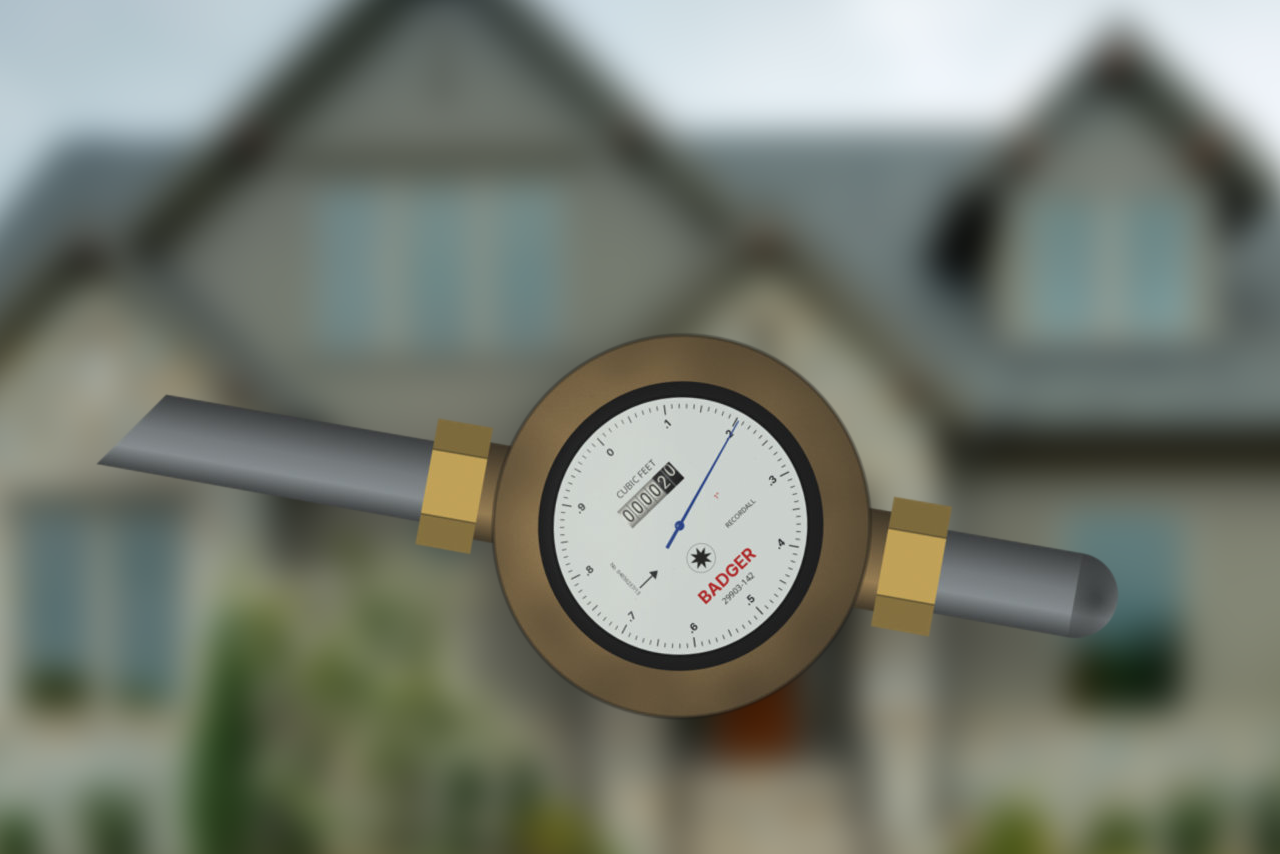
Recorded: 20.20 ft³
